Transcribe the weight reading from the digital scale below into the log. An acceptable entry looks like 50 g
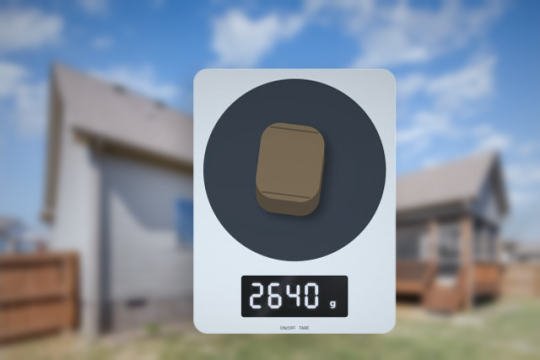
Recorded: 2640 g
